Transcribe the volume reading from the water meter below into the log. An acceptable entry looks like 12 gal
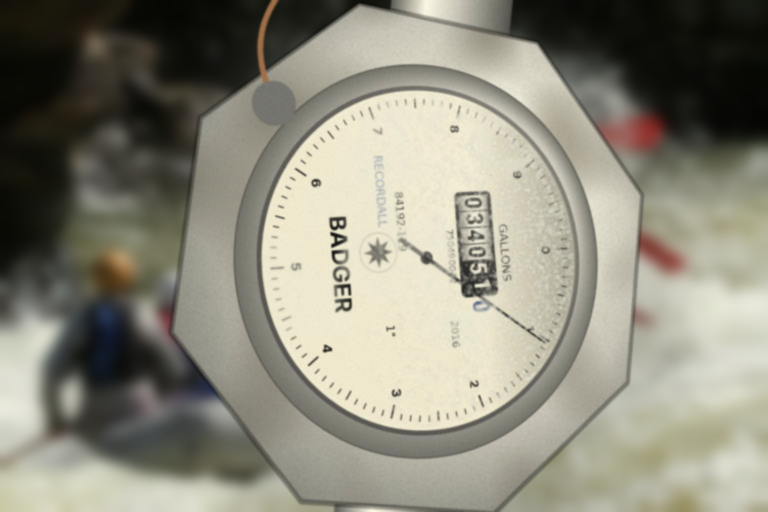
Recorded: 340511.0 gal
